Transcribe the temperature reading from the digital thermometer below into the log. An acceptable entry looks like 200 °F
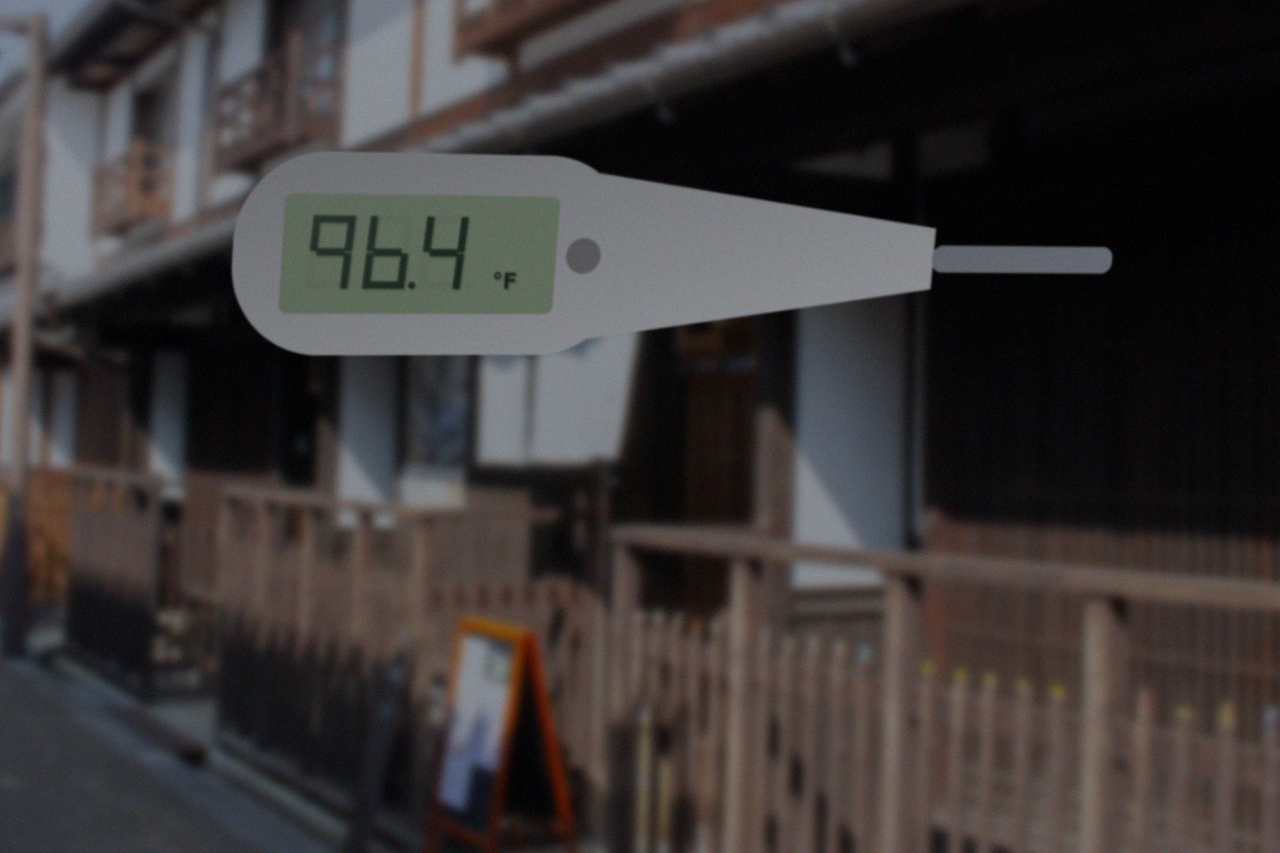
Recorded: 96.4 °F
